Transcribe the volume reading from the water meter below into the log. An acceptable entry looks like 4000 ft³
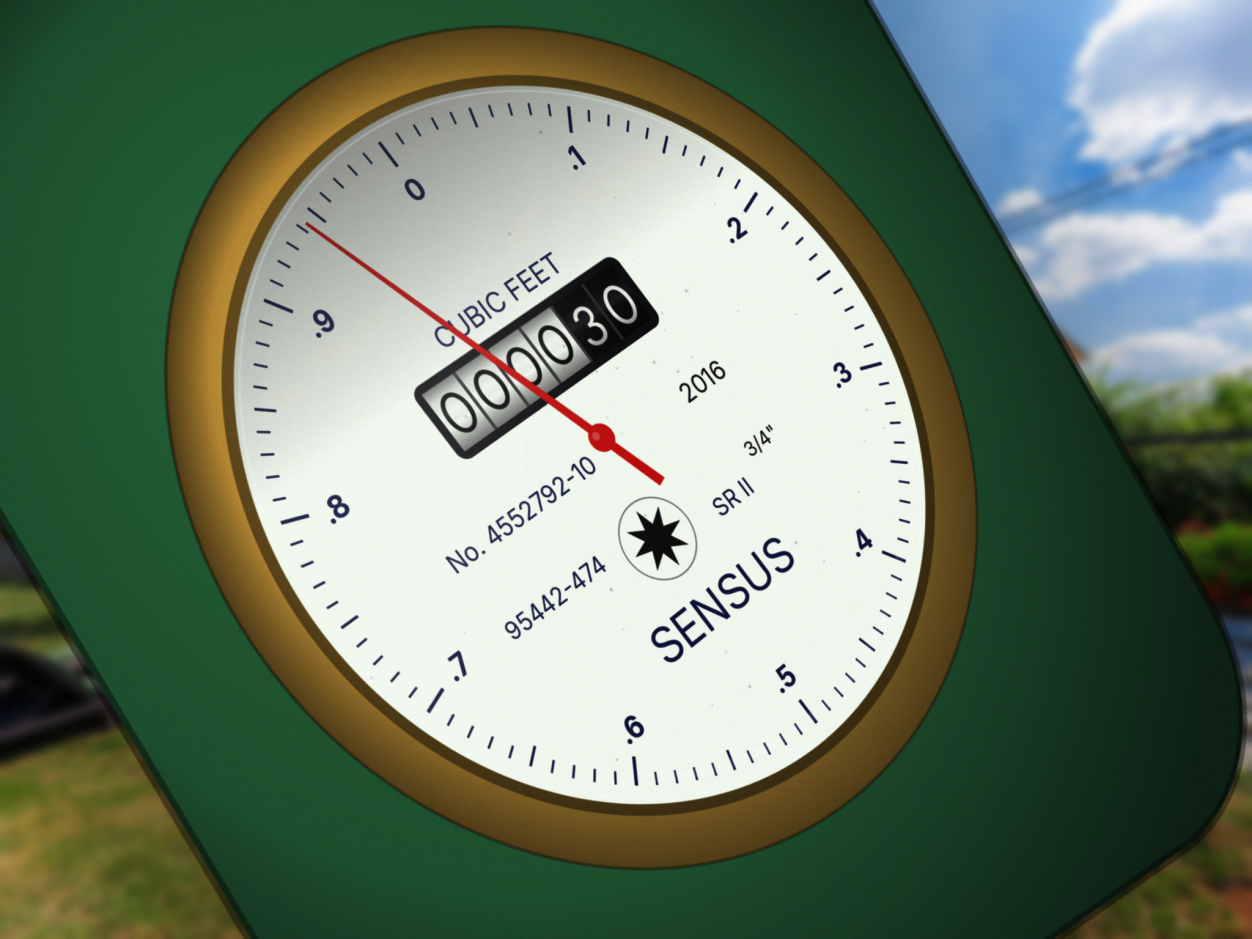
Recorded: 29.94 ft³
